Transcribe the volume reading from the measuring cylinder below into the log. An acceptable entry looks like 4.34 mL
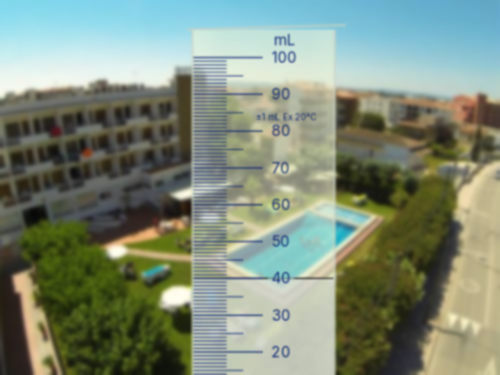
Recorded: 40 mL
